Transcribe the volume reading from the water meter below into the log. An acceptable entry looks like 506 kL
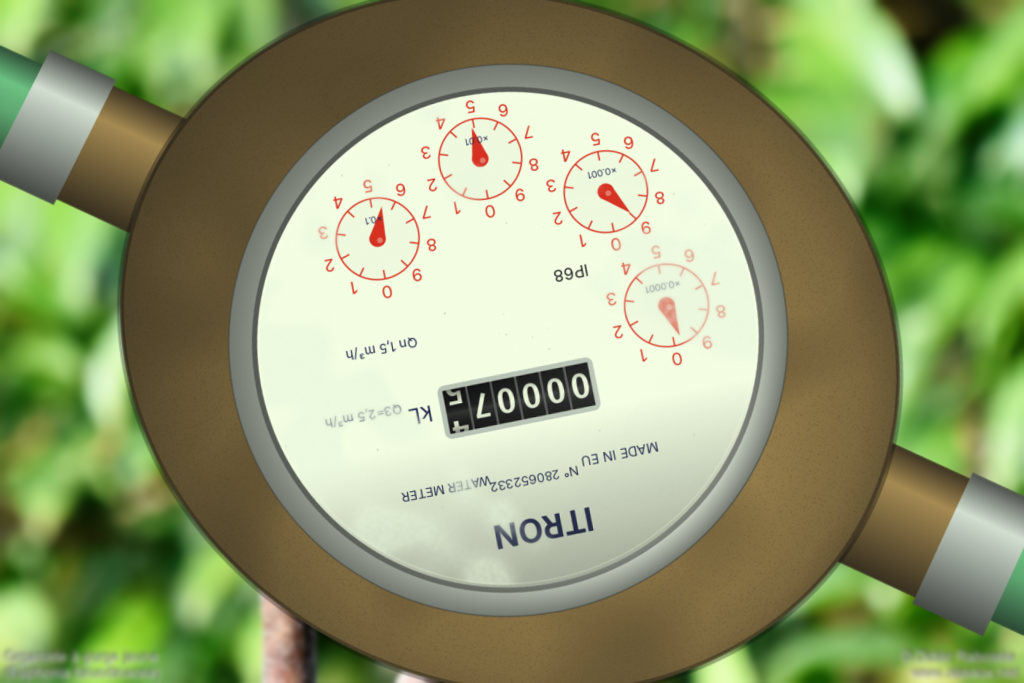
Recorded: 74.5489 kL
